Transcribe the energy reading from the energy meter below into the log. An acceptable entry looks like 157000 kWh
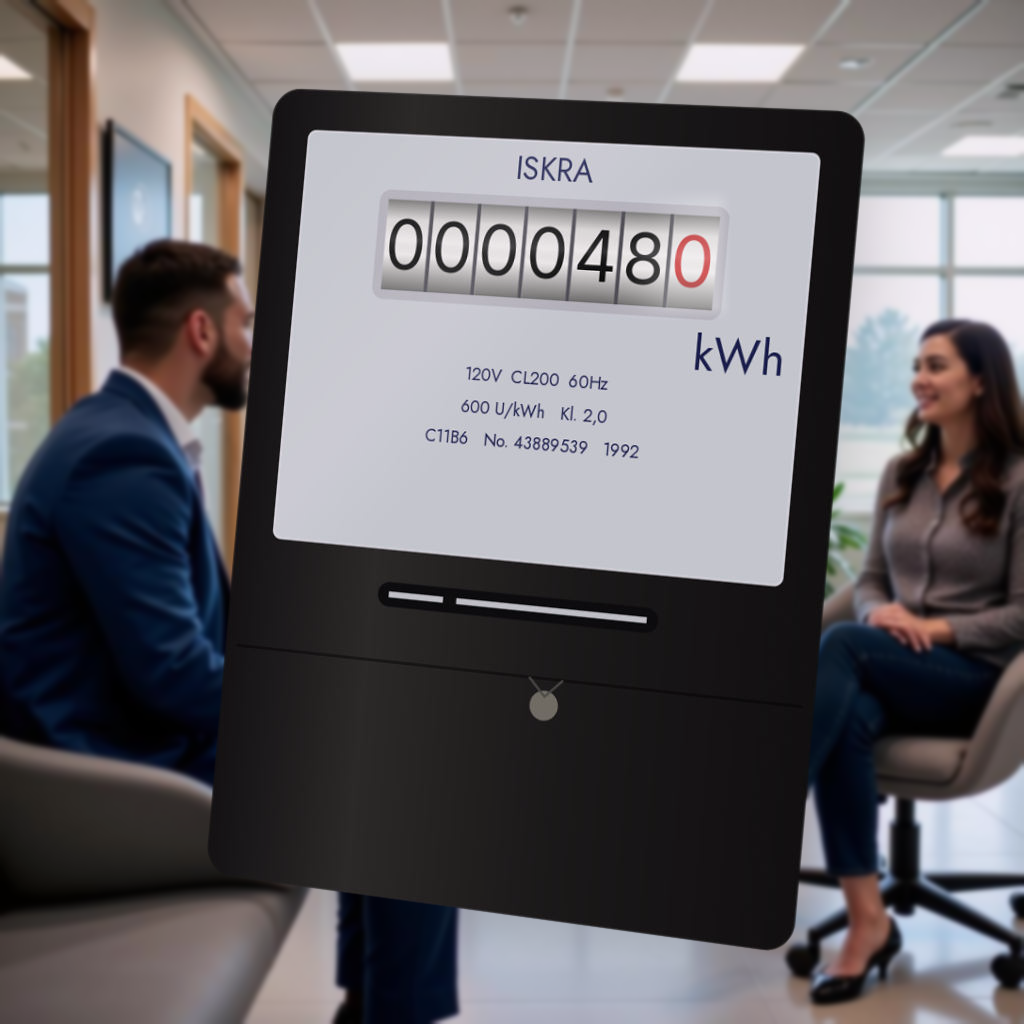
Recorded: 48.0 kWh
